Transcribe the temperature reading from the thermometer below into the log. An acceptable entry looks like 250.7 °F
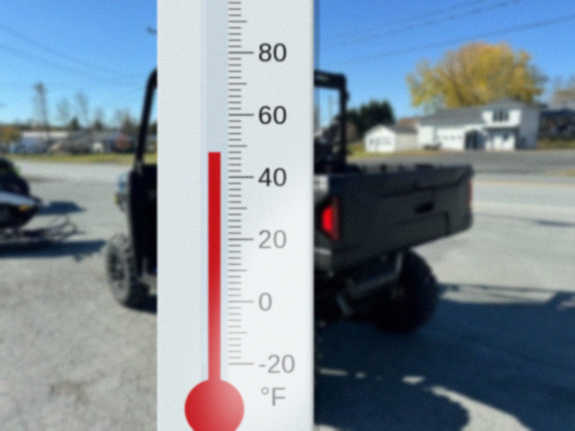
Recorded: 48 °F
